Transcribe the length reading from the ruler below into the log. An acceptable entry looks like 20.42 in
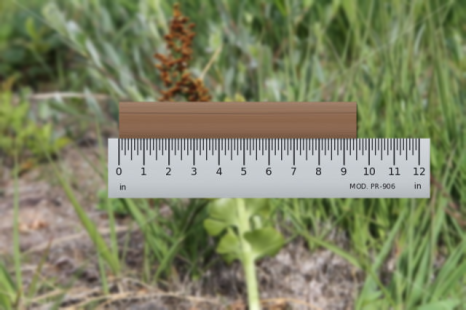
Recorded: 9.5 in
